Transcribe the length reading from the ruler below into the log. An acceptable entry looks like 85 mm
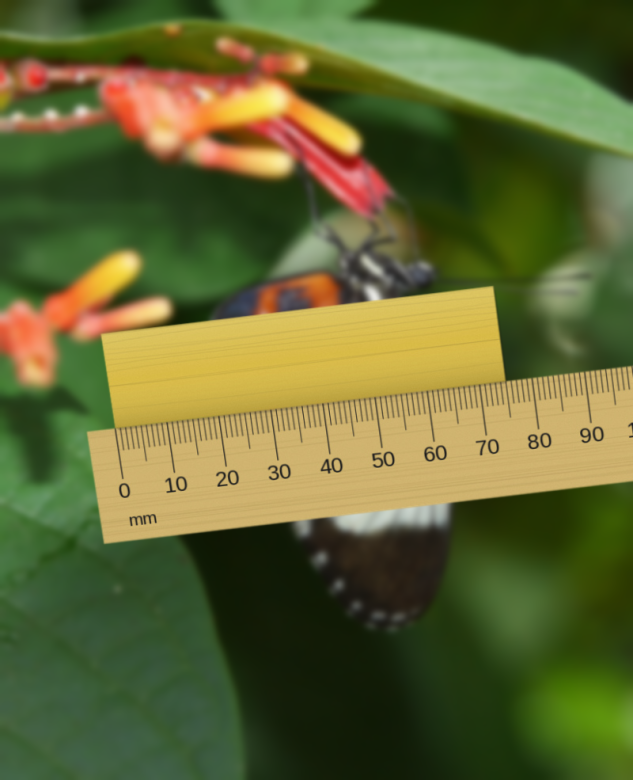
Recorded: 75 mm
